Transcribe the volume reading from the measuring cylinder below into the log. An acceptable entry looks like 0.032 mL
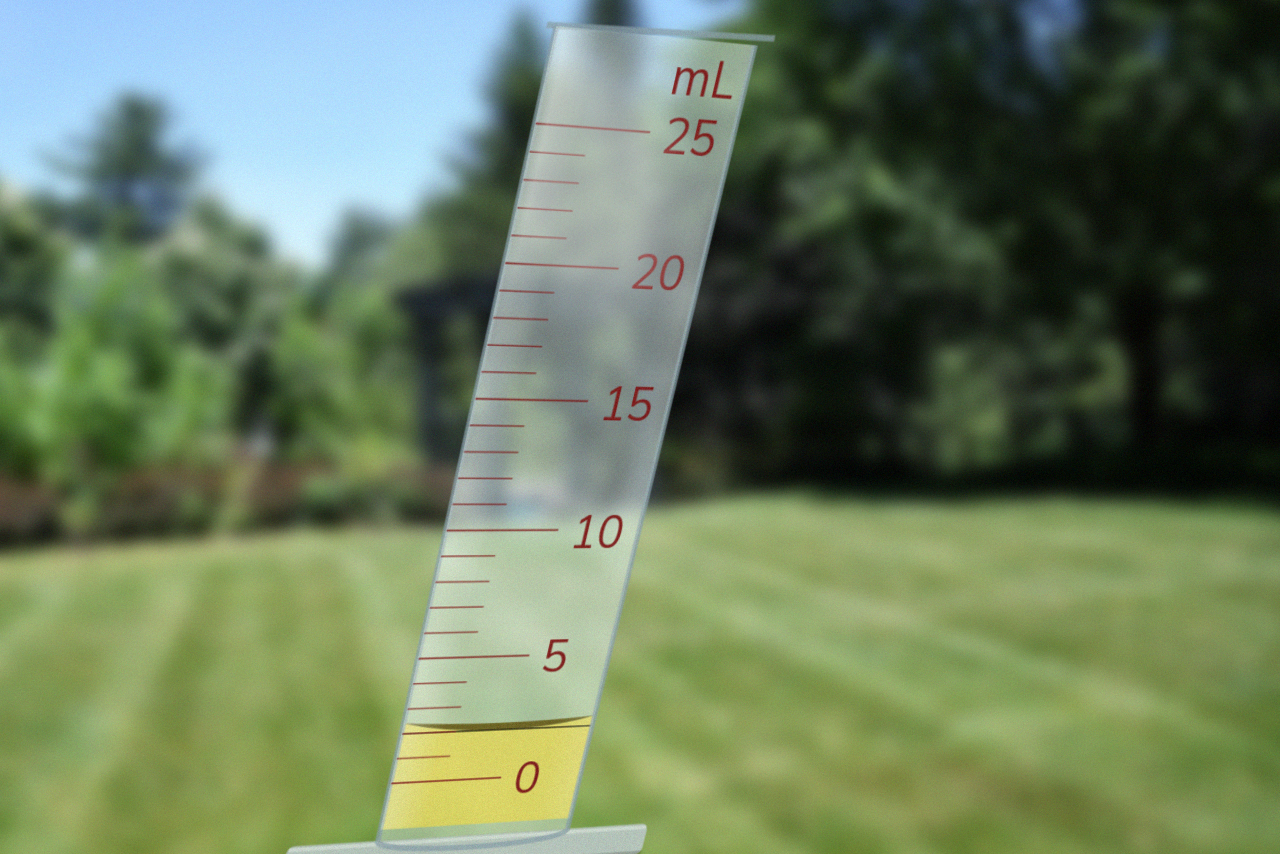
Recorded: 2 mL
